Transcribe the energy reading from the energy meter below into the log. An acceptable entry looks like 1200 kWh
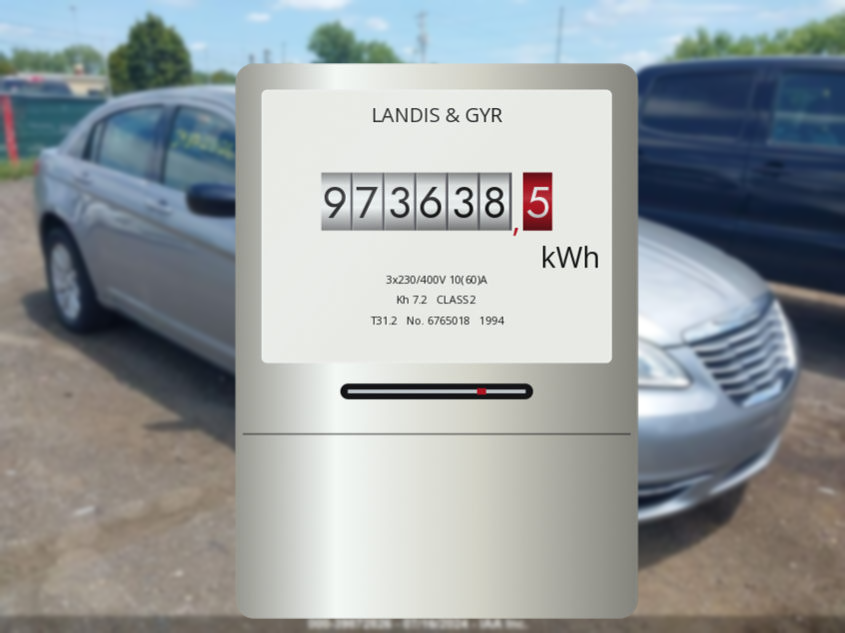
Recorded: 973638.5 kWh
